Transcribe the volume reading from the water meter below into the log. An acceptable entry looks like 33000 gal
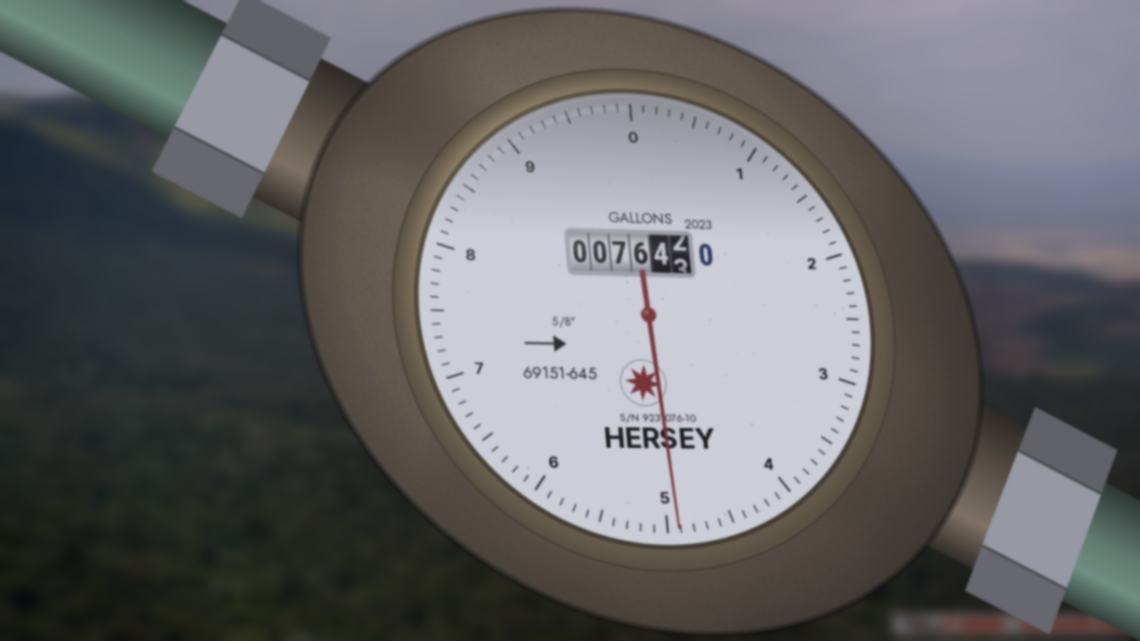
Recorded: 76424.9 gal
